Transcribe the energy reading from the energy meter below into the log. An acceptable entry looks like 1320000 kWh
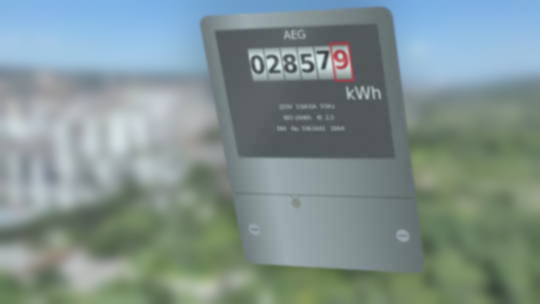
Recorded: 2857.9 kWh
